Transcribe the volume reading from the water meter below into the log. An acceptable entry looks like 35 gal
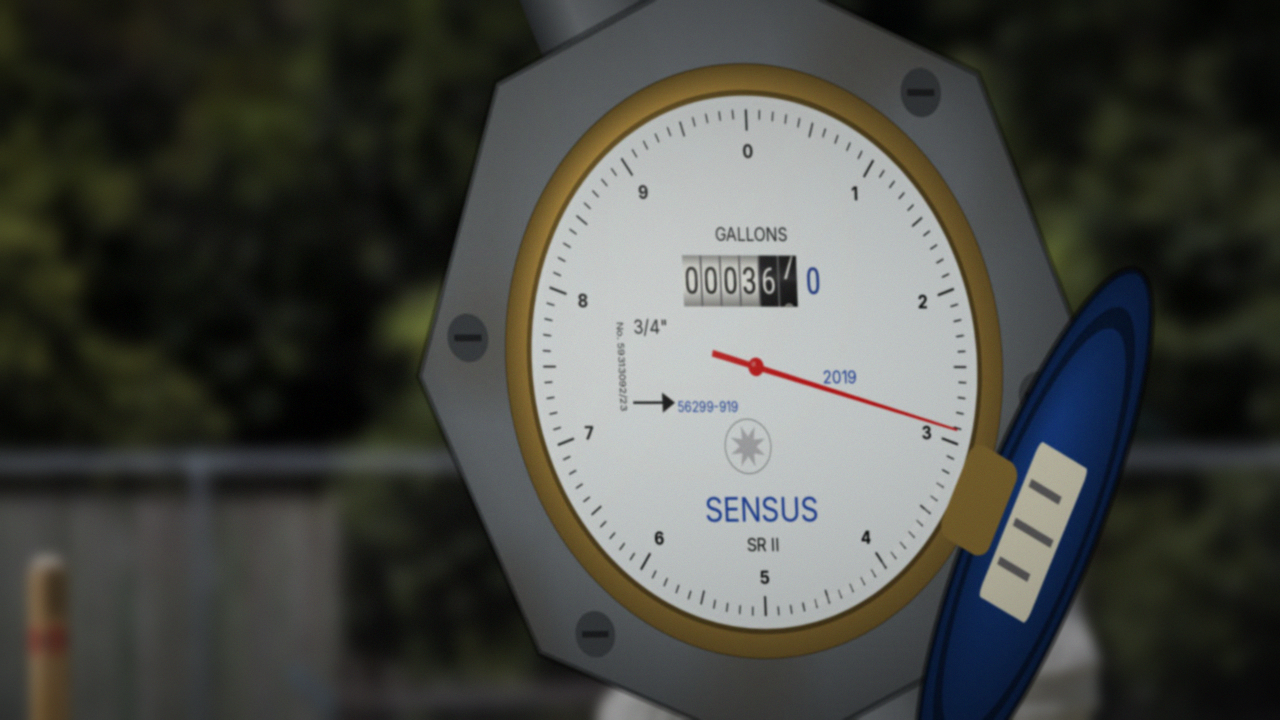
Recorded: 3672.9 gal
